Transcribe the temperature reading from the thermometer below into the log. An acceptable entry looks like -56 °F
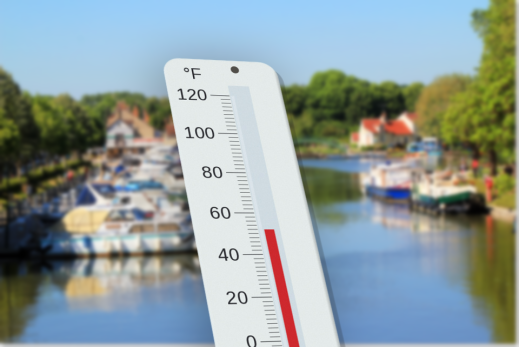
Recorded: 52 °F
